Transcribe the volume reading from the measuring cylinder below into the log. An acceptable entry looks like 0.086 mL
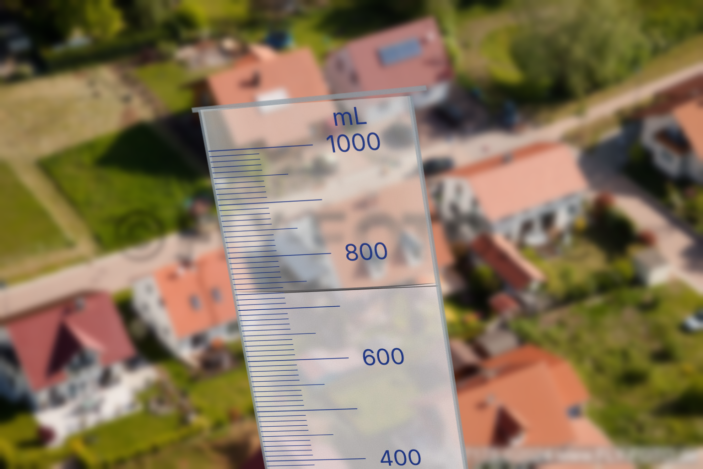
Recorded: 730 mL
